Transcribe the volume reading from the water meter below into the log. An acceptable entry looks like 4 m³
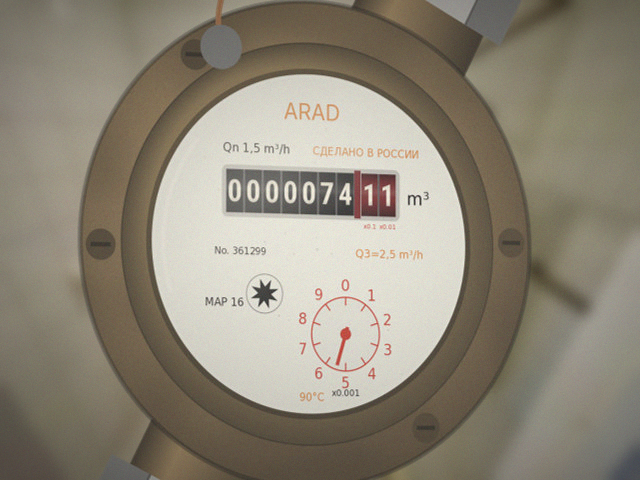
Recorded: 74.115 m³
